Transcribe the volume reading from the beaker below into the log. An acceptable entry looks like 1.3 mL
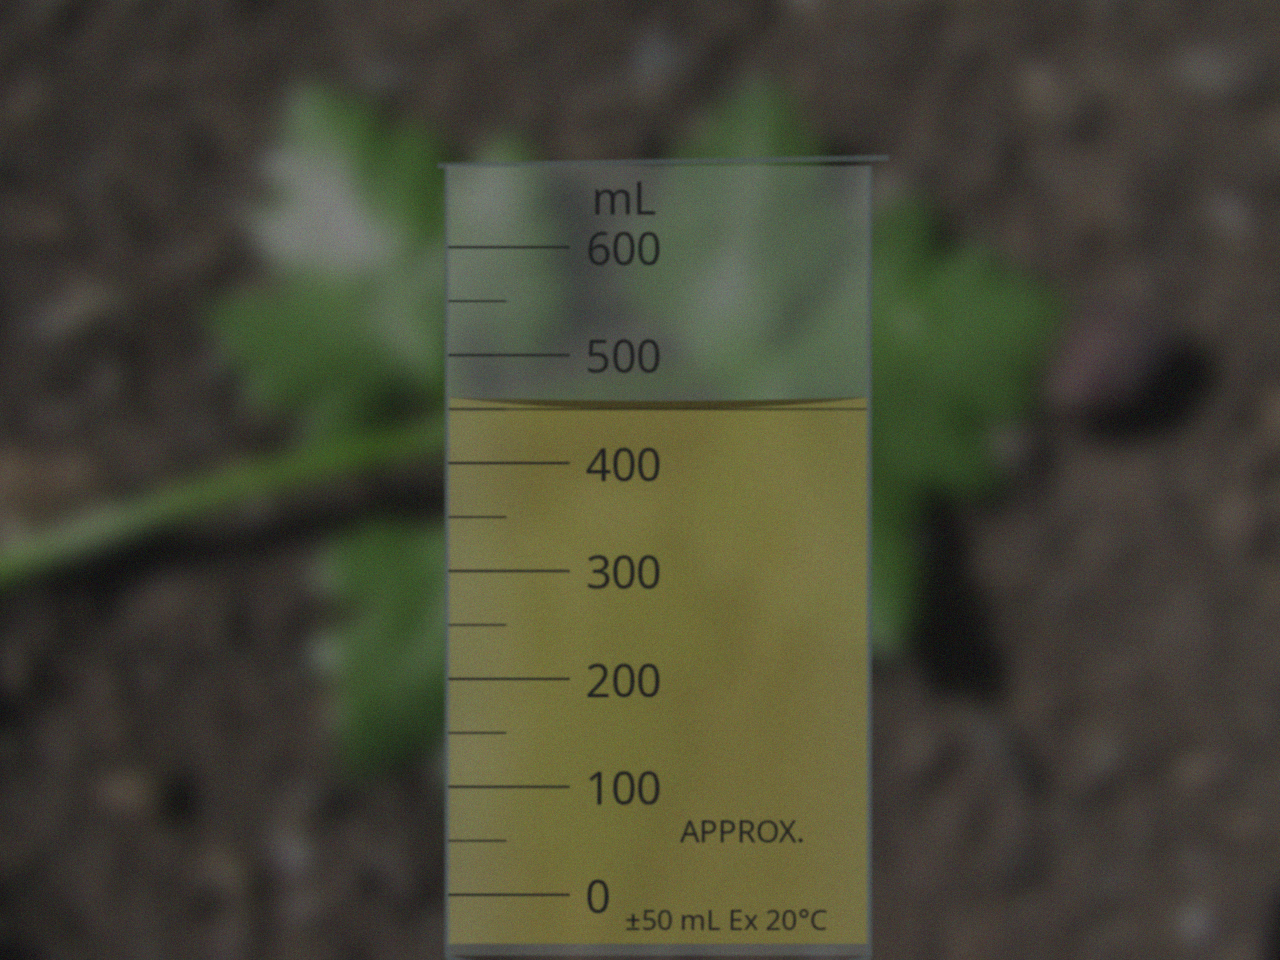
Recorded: 450 mL
